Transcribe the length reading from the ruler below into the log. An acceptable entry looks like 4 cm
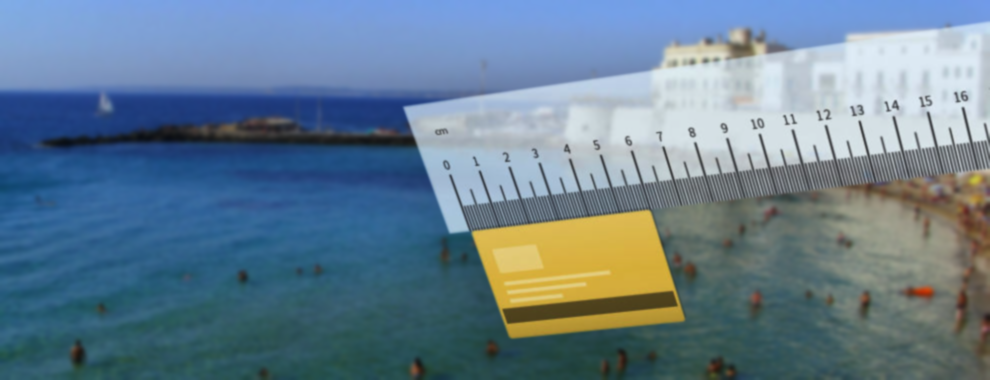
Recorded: 6 cm
